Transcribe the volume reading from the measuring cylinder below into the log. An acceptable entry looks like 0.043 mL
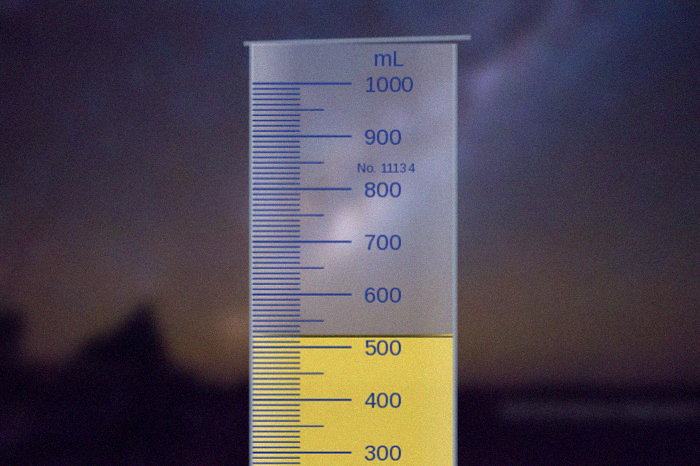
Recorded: 520 mL
